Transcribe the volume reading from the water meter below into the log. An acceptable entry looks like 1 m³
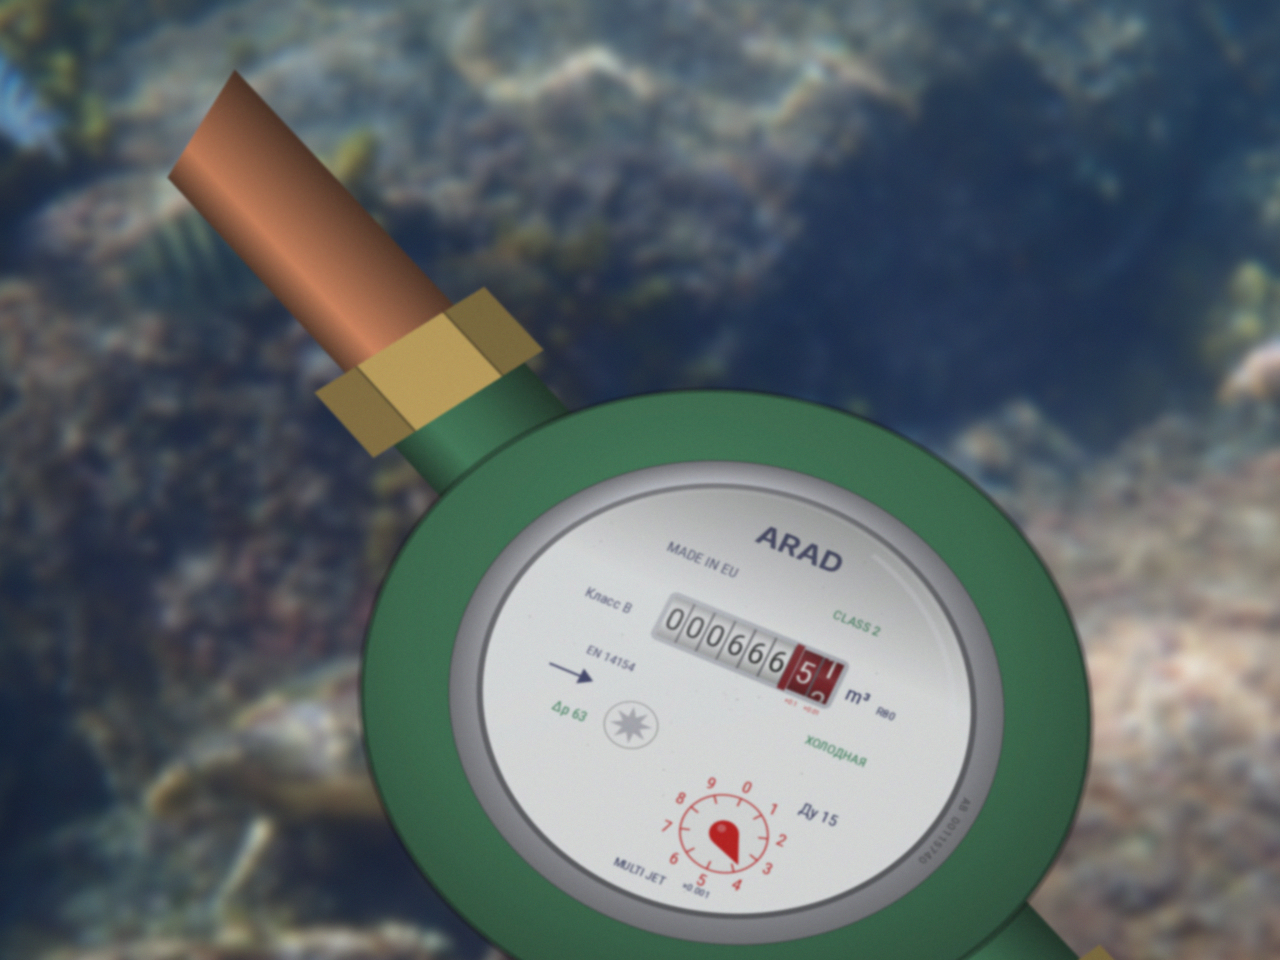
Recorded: 666.513 m³
